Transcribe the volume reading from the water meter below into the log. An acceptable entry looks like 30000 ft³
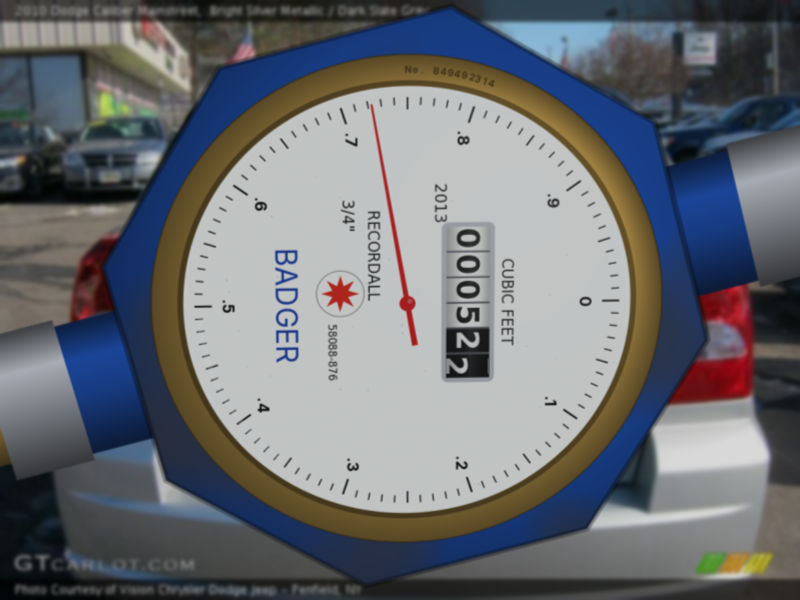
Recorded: 521.72 ft³
